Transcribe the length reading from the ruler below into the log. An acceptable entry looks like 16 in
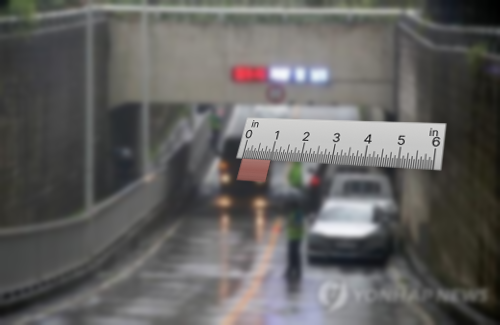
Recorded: 1 in
